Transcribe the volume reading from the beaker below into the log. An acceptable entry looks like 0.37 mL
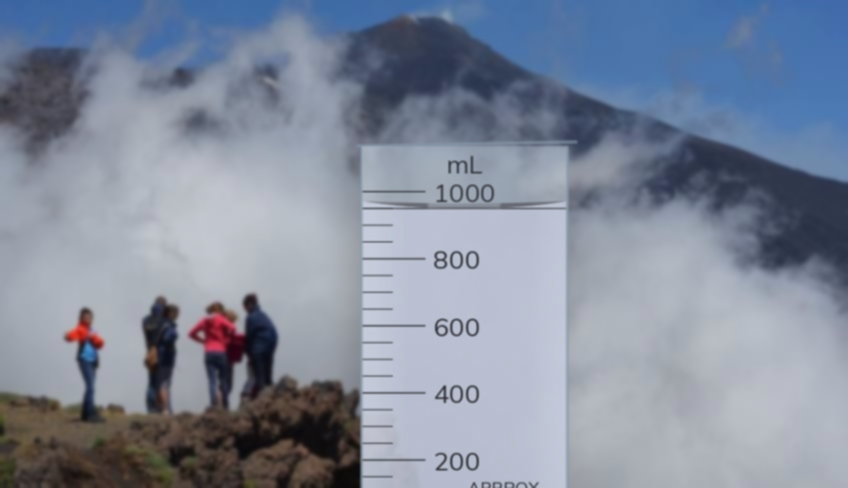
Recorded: 950 mL
